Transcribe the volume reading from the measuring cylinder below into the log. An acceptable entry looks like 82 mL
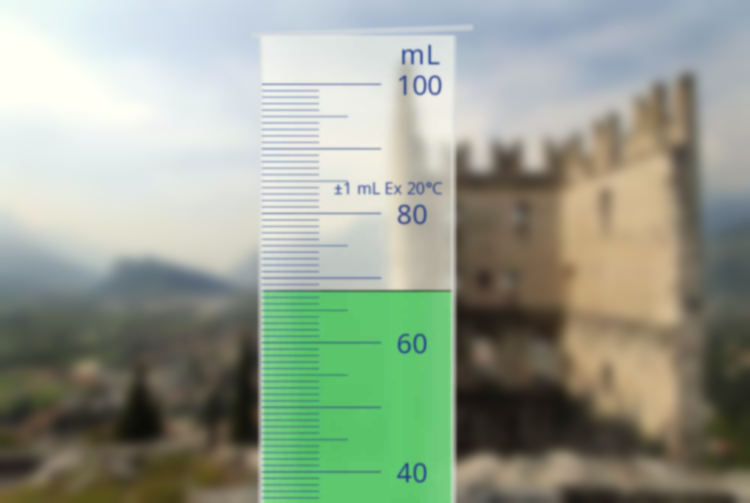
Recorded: 68 mL
